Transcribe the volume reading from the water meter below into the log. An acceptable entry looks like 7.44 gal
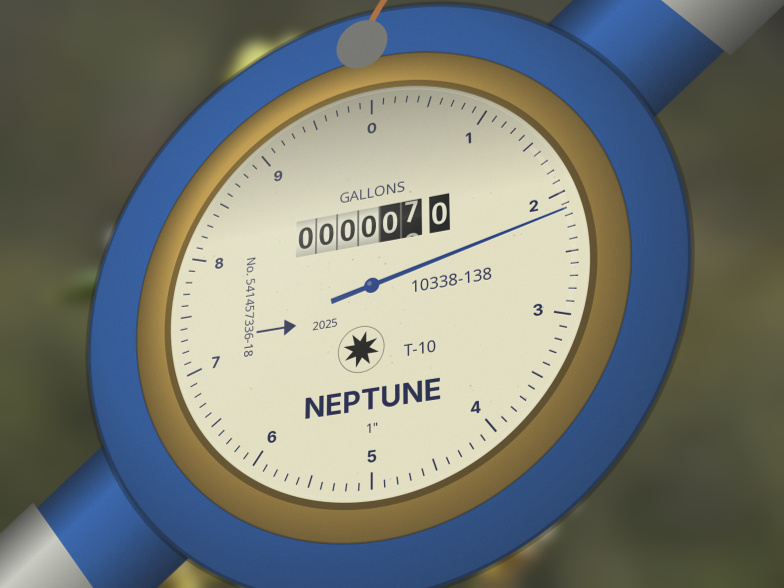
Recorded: 72.1 gal
